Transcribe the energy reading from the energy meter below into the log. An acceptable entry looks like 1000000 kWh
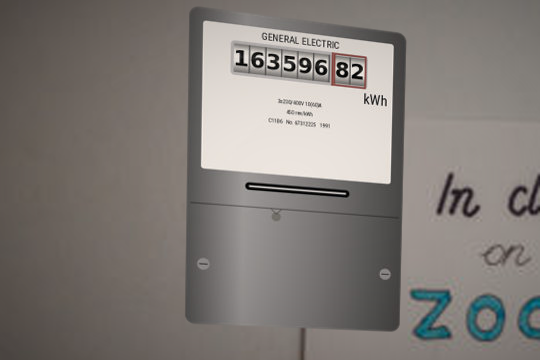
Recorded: 163596.82 kWh
